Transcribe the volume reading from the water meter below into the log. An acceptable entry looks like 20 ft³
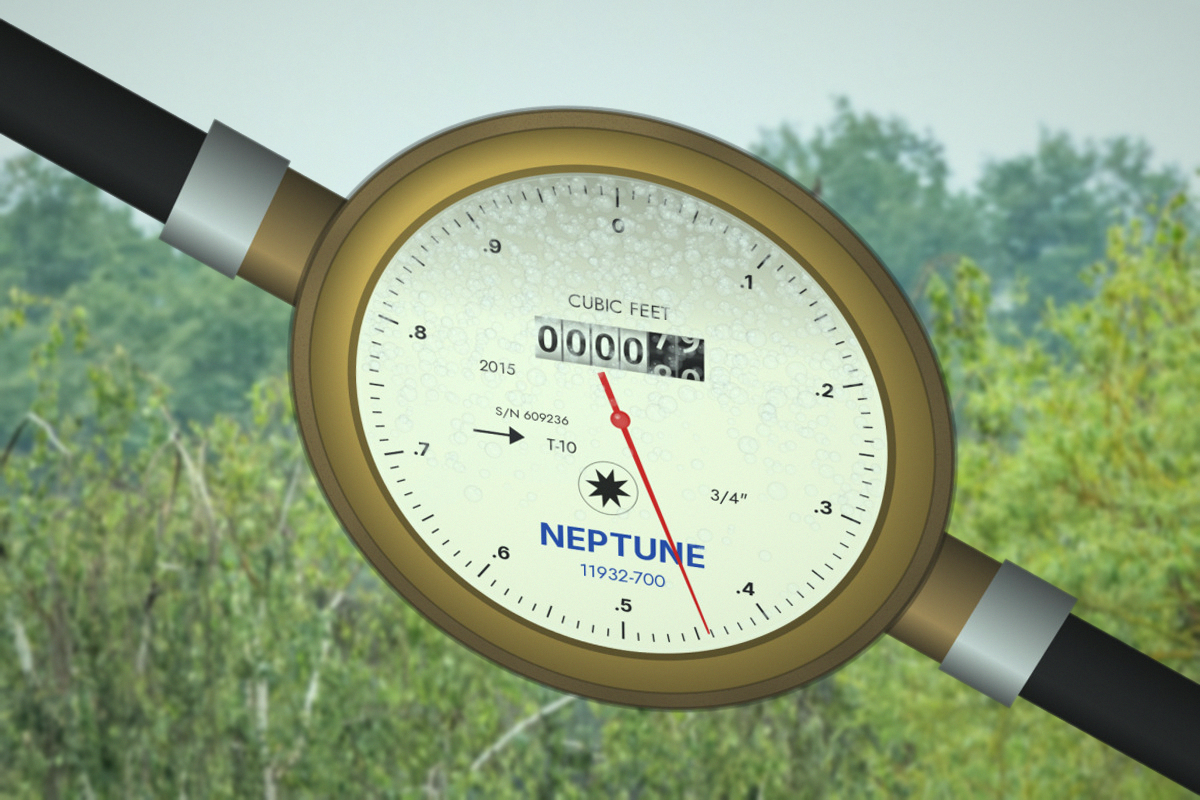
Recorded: 79.44 ft³
